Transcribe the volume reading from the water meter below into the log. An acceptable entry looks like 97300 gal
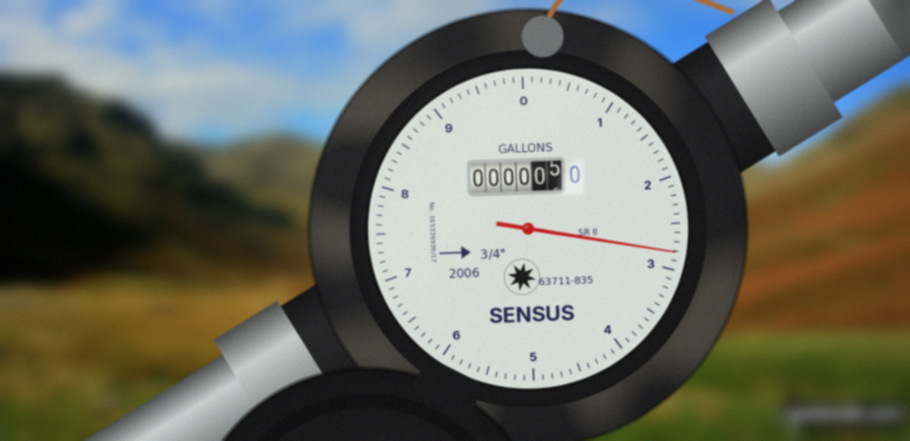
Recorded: 52.8 gal
